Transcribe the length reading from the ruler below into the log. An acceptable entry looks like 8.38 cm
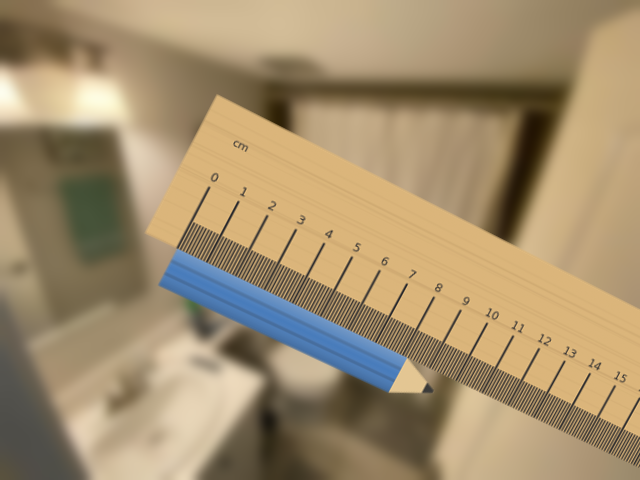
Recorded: 9.5 cm
